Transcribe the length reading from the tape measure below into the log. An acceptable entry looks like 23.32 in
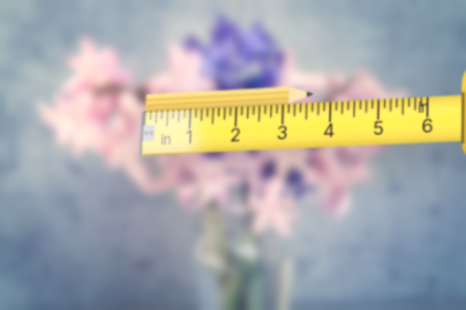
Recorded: 3.625 in
